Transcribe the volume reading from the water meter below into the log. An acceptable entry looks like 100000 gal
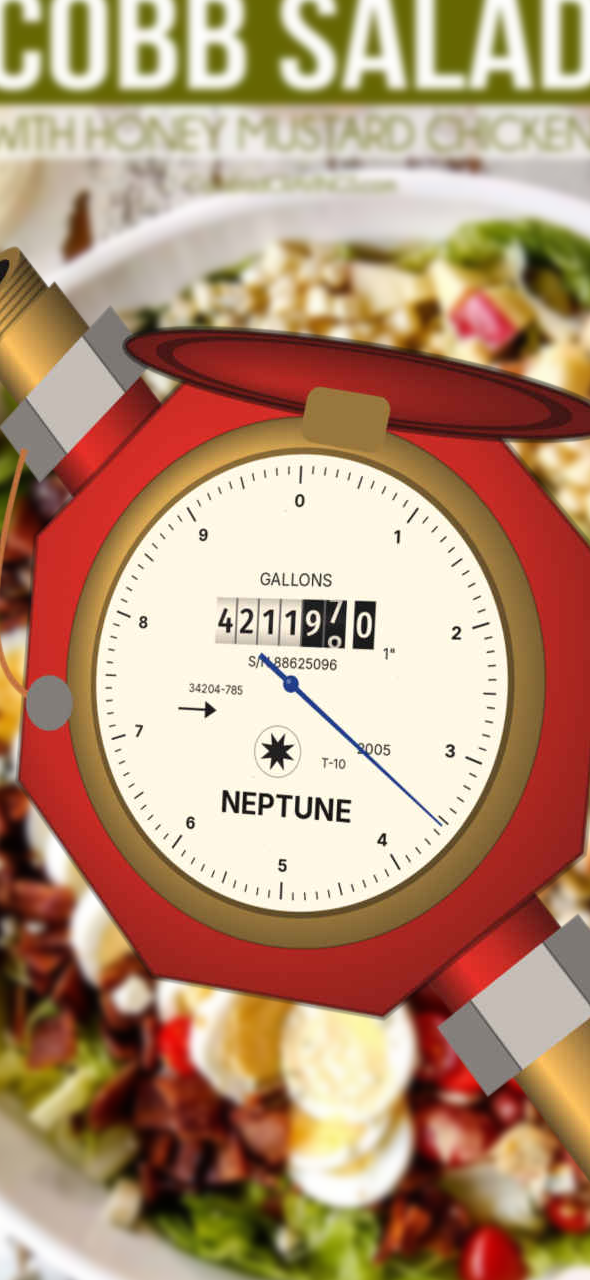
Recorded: 4211973.5 gal
